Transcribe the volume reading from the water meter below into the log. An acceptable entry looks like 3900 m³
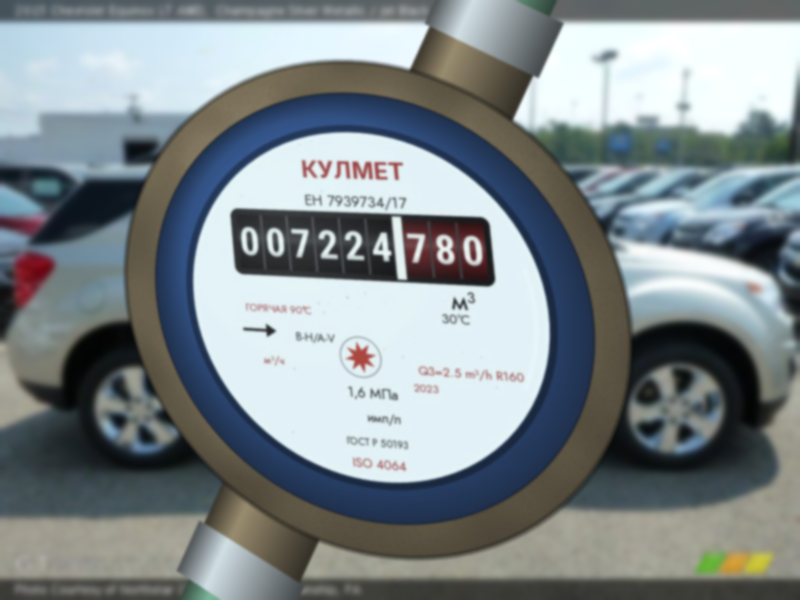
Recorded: 7224.780 m³
